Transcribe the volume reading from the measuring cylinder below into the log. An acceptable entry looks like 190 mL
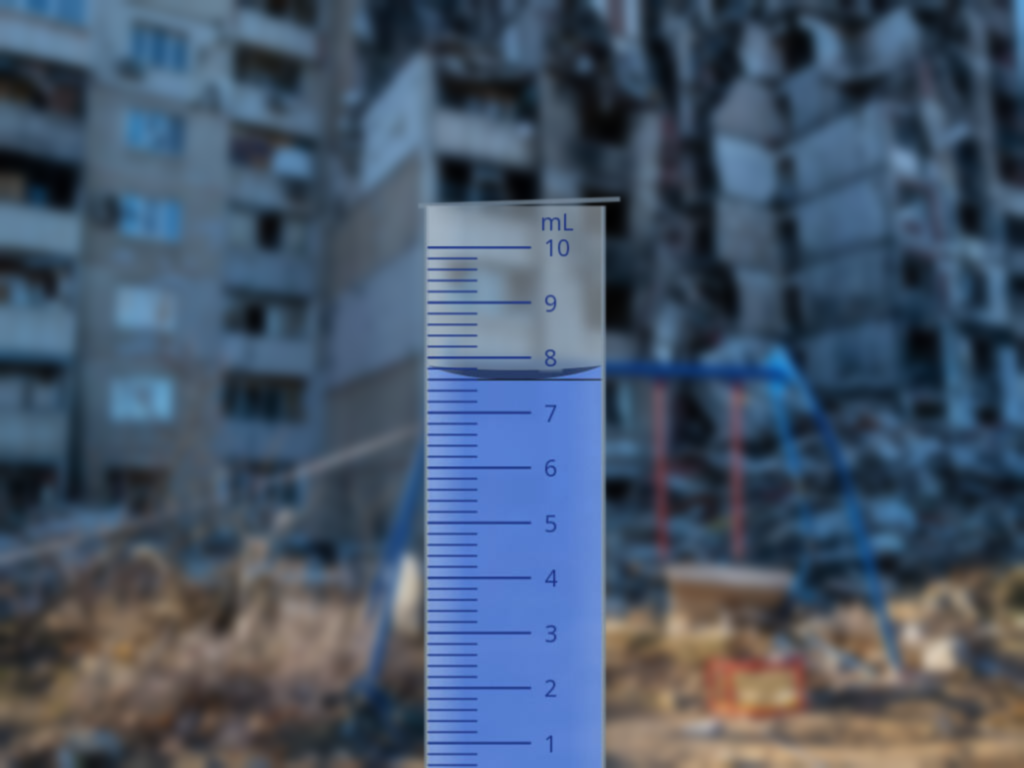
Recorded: 7.6 mL
